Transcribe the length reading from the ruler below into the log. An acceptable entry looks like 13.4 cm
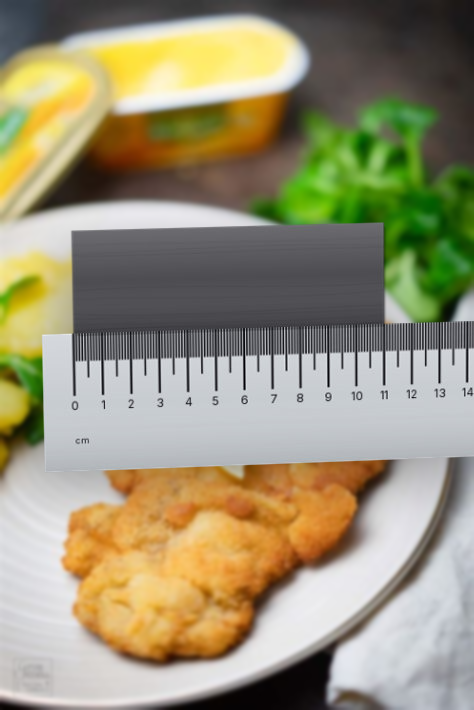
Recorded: 11 cm
